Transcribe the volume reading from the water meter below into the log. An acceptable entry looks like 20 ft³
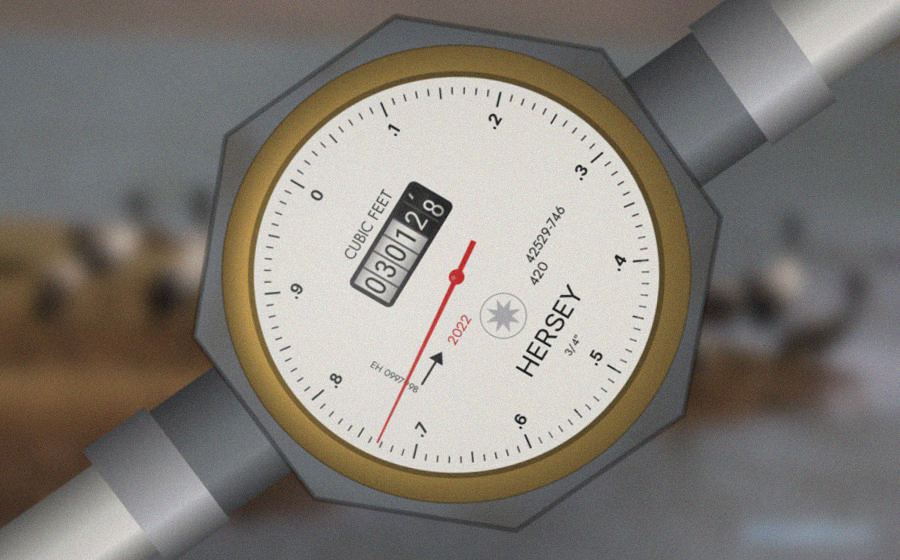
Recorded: 30127.73 ft³
